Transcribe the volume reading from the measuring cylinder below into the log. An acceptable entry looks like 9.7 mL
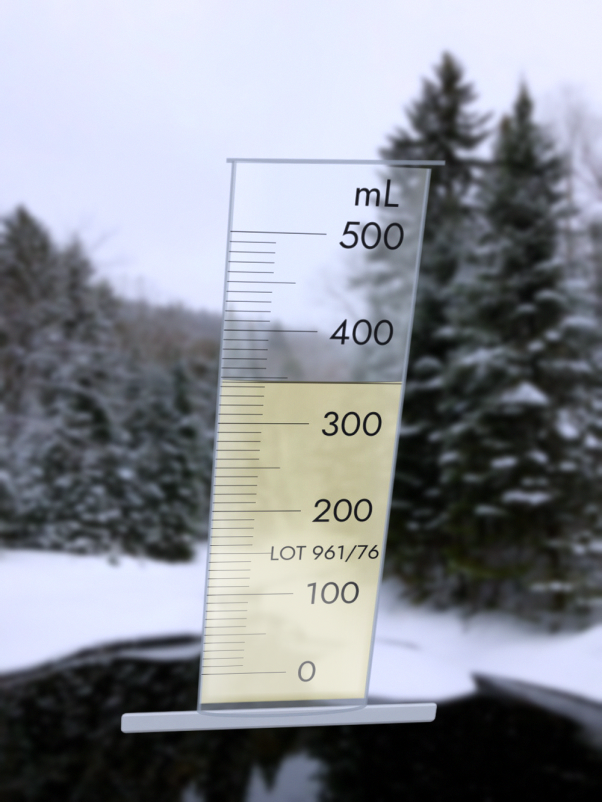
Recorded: 345 mL
